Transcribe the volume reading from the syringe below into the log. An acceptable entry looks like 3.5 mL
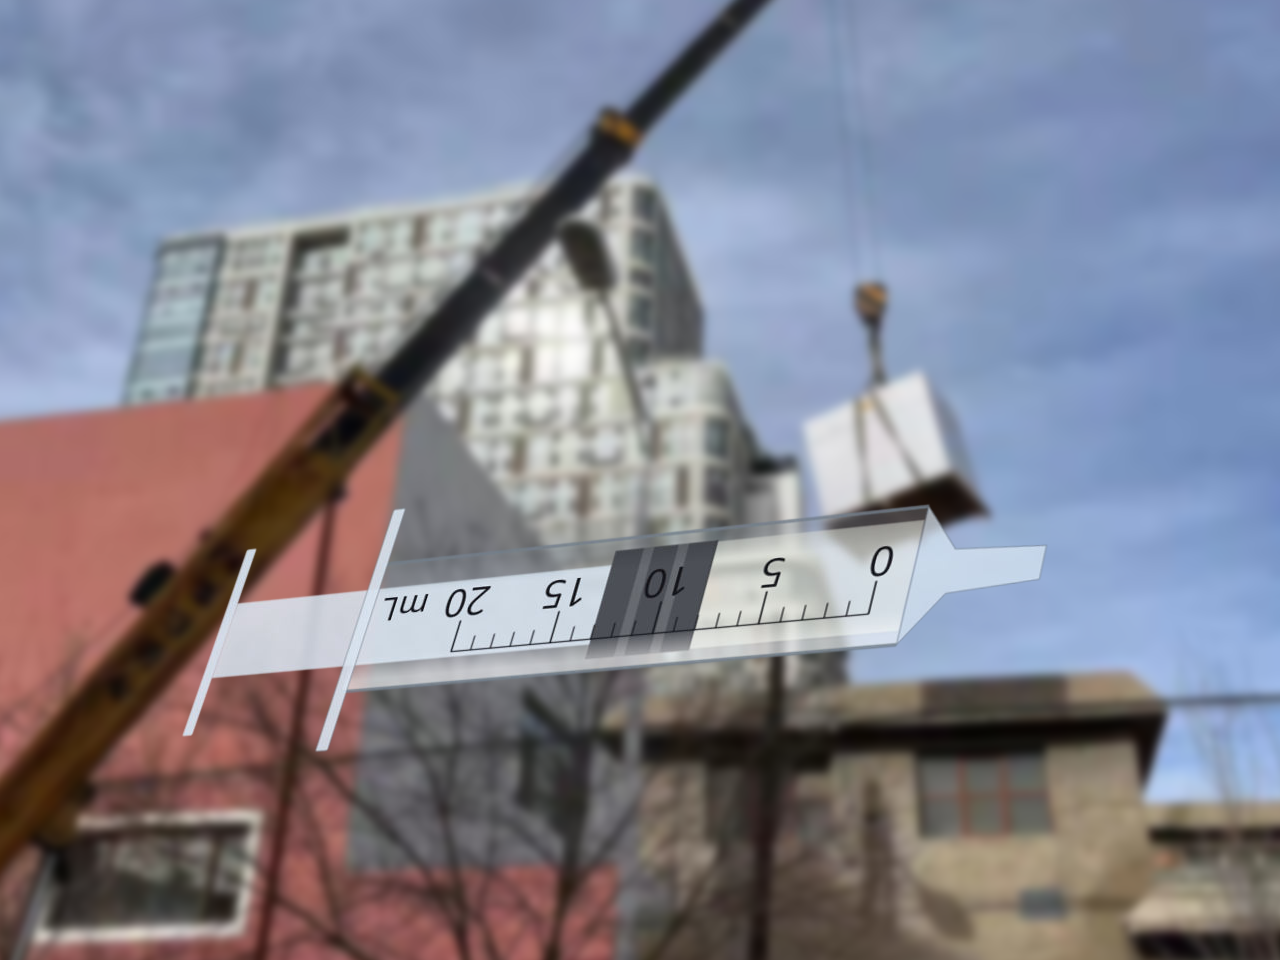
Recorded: 8 mL
